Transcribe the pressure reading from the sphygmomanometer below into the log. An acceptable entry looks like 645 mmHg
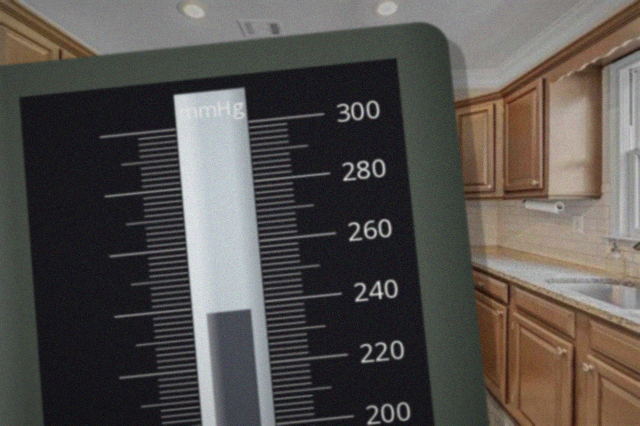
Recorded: 238 mmHg
